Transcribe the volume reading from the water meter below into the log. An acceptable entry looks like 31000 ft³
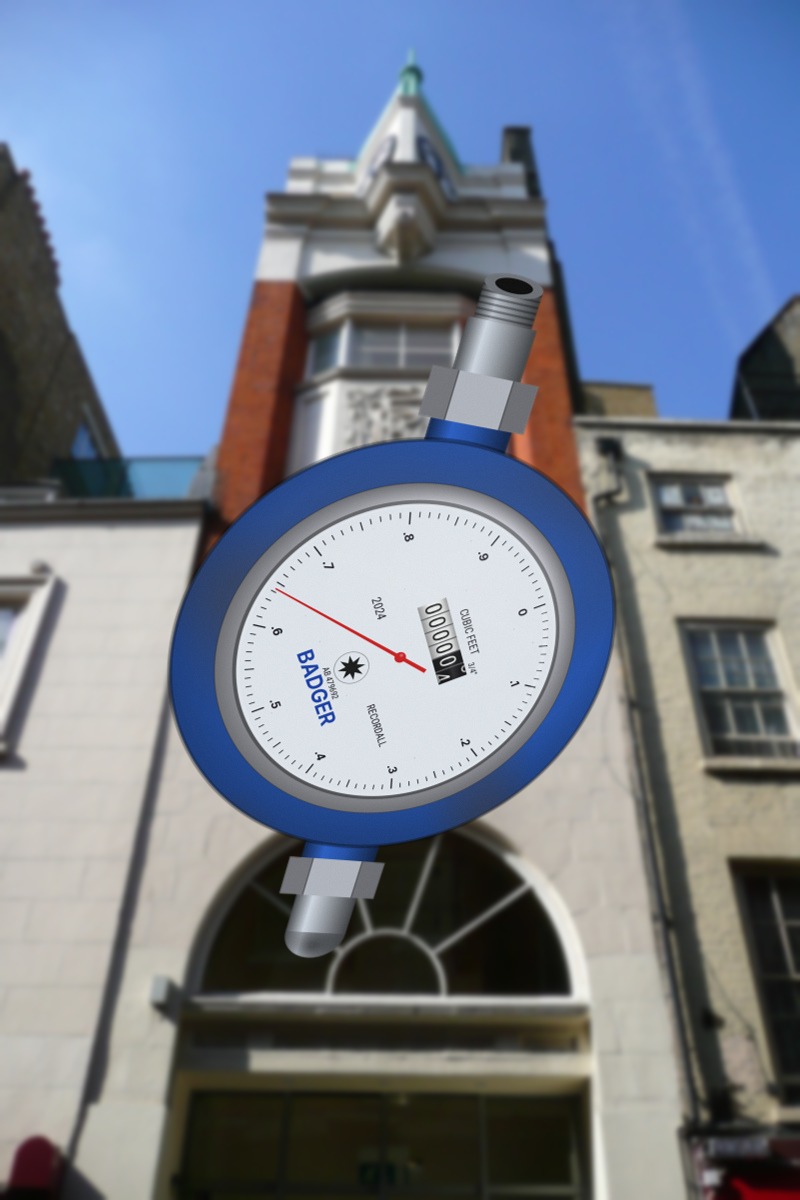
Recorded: 3.64 ft³
